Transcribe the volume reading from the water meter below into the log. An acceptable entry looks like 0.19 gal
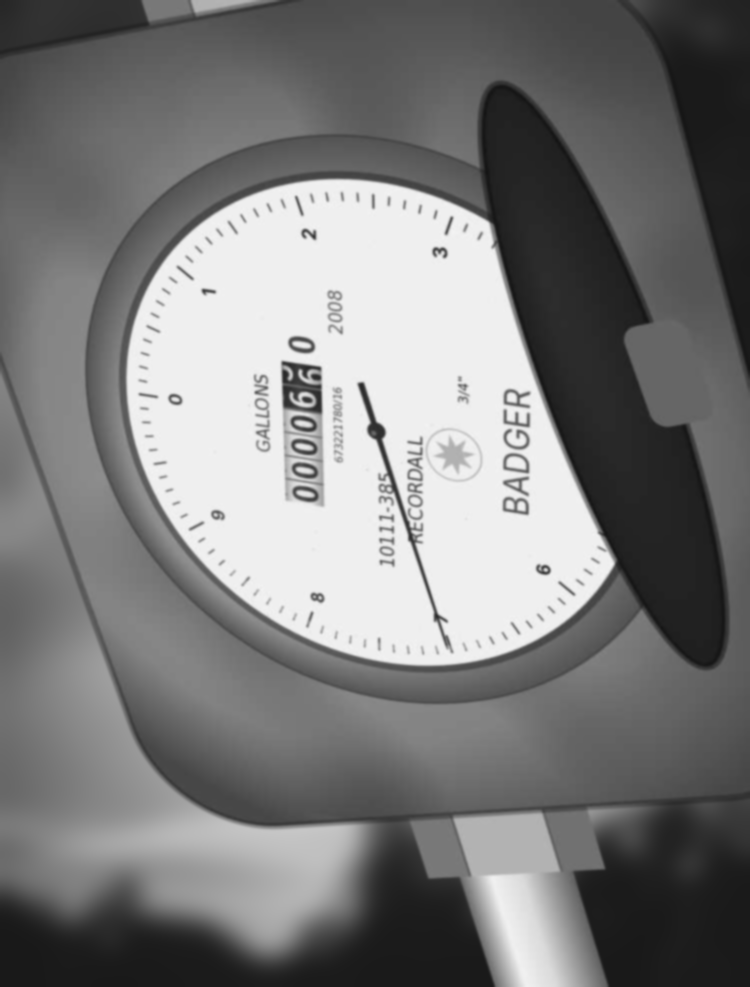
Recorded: 657.0 gal
